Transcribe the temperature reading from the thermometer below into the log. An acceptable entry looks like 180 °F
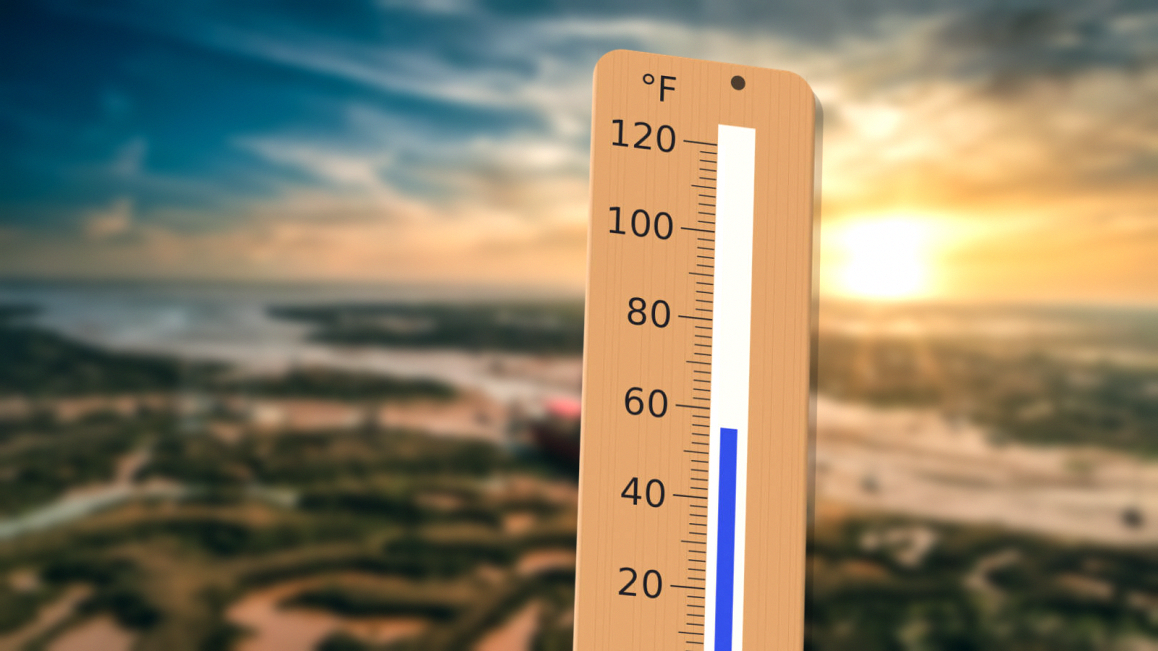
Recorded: 56 °F
